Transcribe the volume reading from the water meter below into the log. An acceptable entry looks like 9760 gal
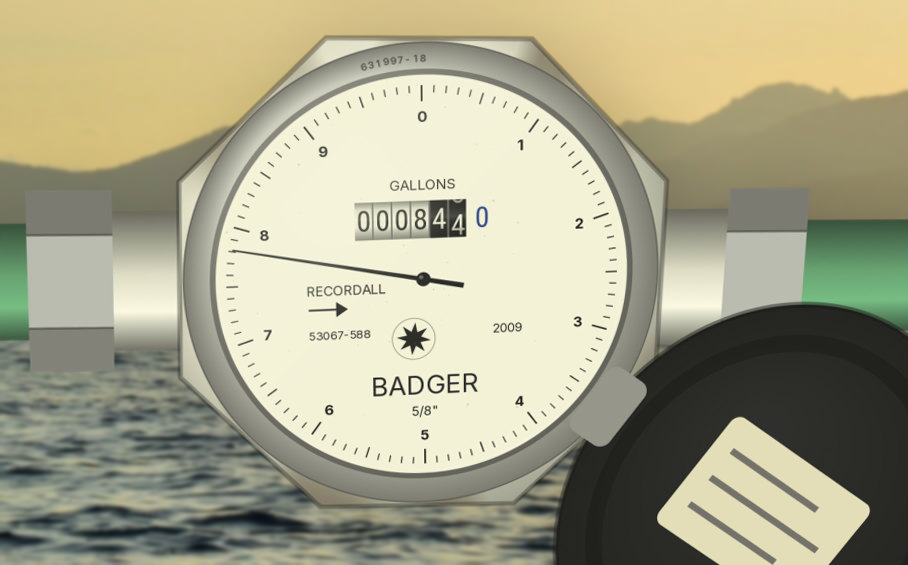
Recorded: 8437.8 gal
